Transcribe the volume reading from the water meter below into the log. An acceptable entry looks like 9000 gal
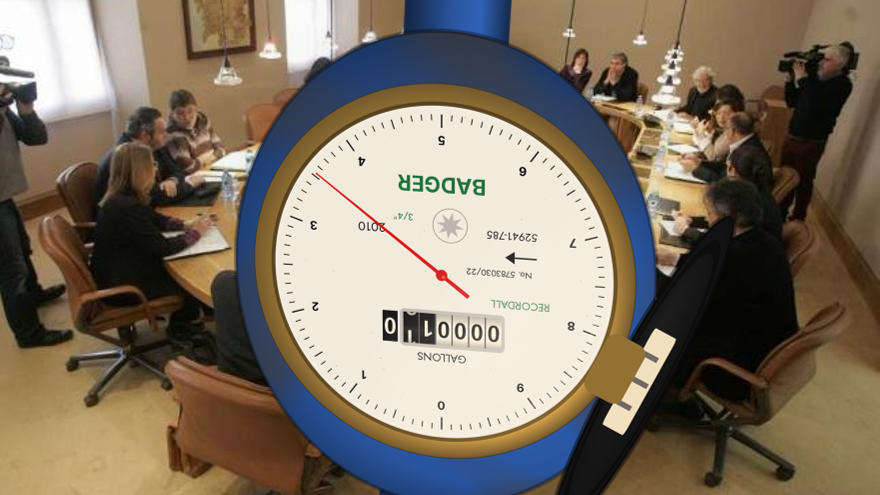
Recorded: 113.5 gal
